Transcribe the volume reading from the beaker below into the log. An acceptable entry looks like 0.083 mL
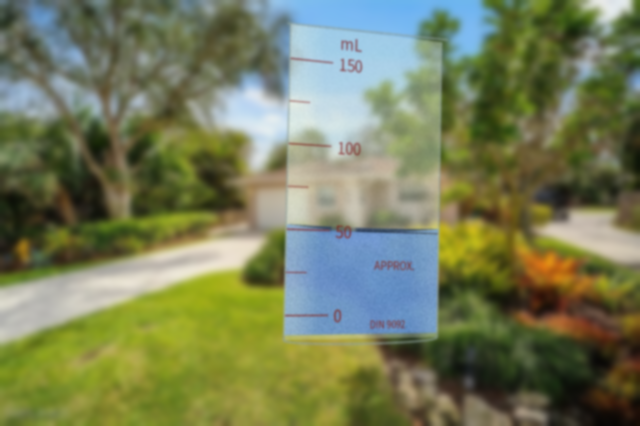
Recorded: 50 mL
